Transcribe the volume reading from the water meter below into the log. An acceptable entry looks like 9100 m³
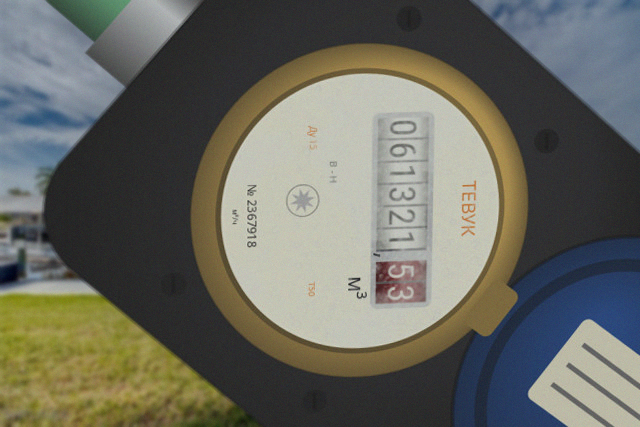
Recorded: 61321.53 m³
